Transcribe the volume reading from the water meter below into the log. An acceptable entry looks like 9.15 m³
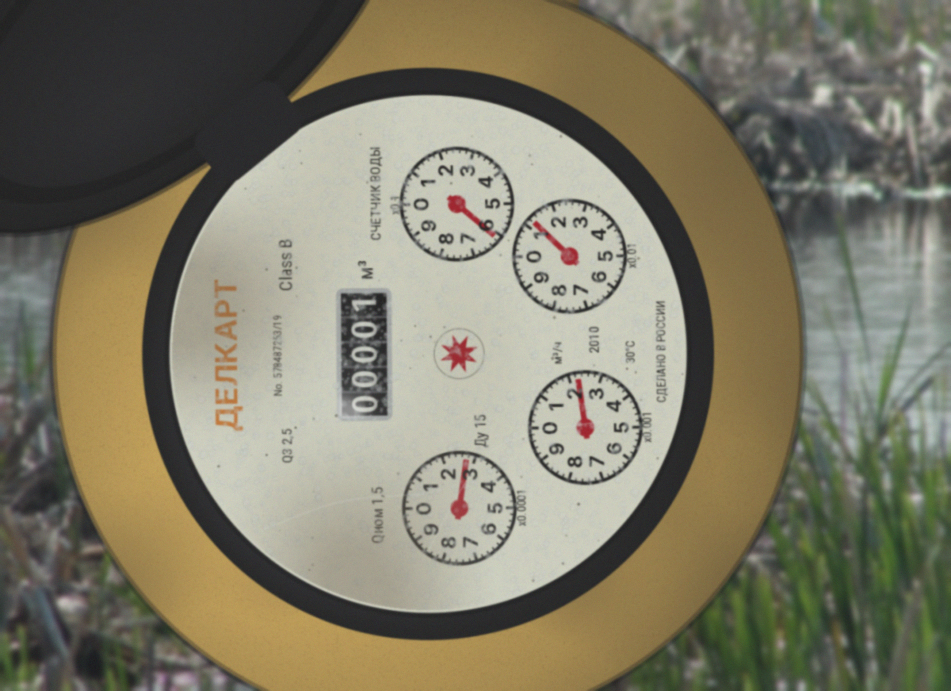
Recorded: 1.6122 m³
